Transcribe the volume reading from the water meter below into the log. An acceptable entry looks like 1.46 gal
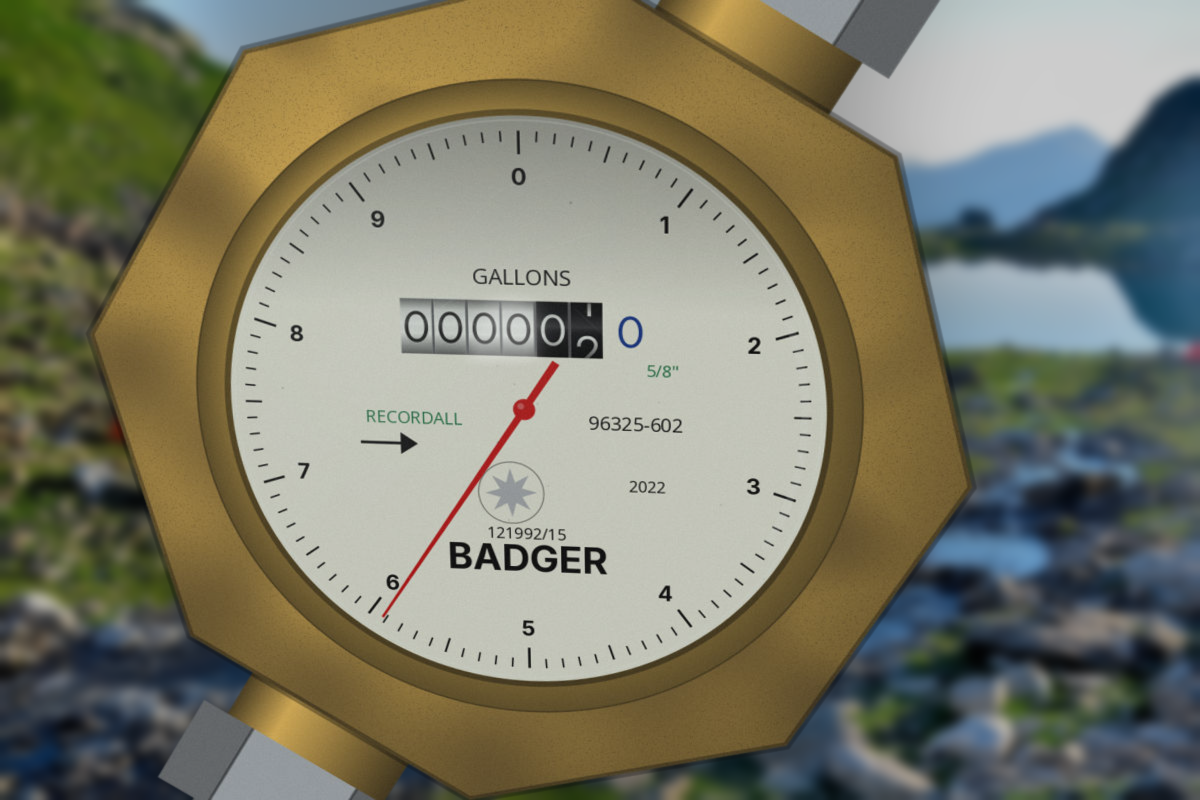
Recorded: 15.9 gal
